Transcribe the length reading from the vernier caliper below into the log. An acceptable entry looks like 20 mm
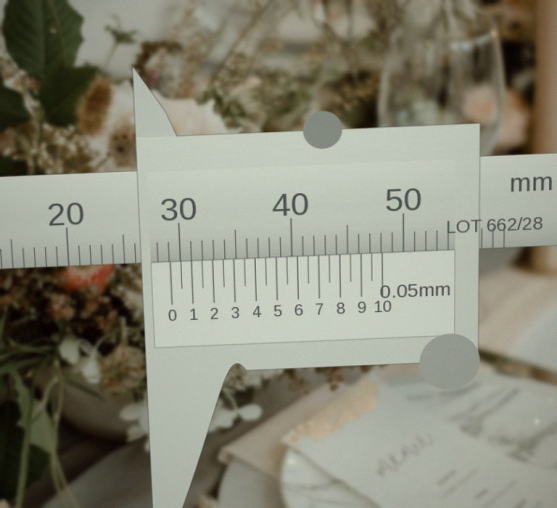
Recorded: 29.1 mm
